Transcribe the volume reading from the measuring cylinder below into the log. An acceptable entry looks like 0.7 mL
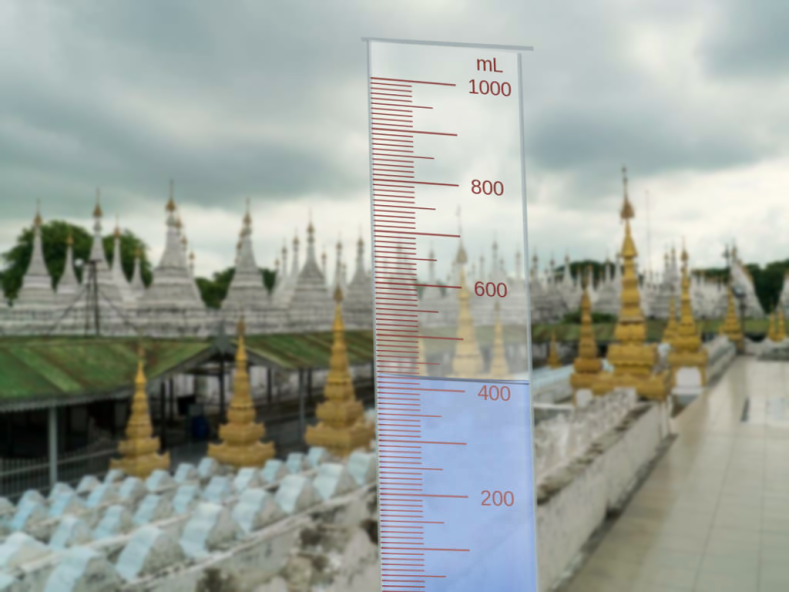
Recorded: 420 mL
